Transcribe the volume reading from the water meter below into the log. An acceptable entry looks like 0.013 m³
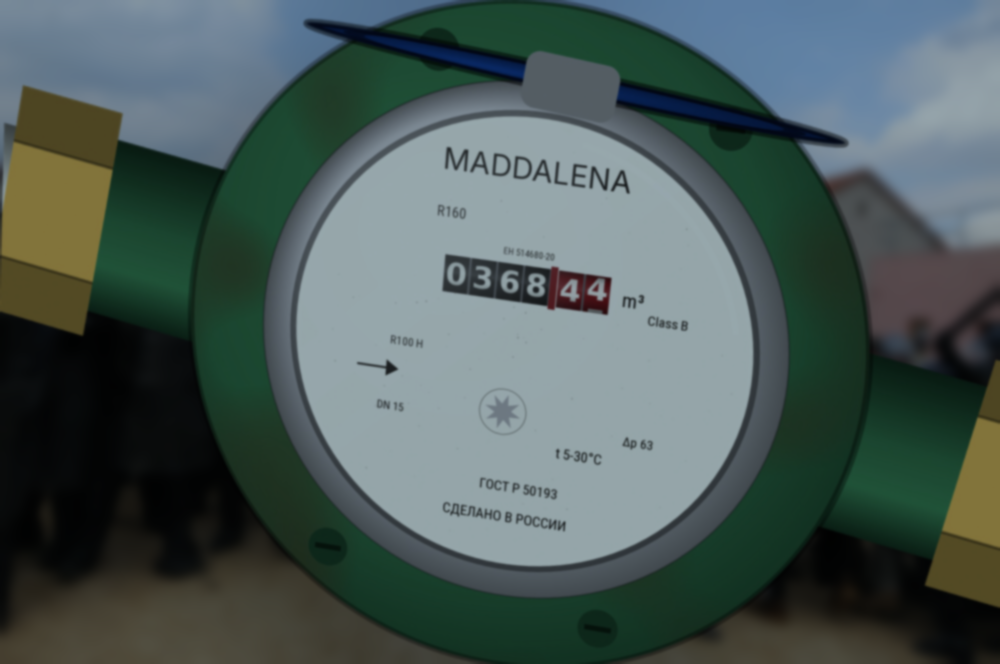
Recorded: 368.44 m³
